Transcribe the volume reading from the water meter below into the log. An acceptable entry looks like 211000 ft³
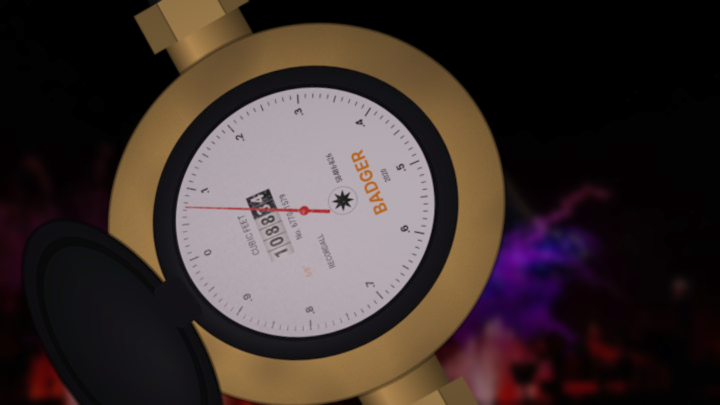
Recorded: 108834.07 ft³
